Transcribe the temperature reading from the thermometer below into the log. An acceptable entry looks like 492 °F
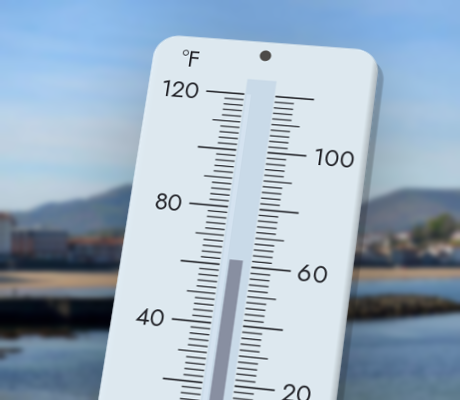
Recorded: 62 °F
